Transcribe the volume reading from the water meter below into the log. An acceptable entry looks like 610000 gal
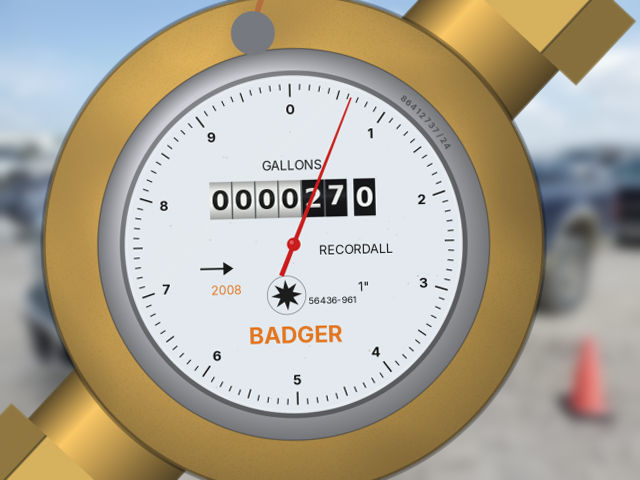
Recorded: 270.6 gal
